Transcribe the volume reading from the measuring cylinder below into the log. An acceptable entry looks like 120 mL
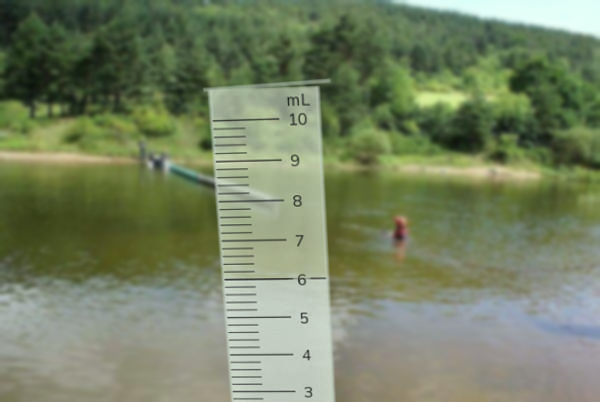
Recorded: 6 mL
